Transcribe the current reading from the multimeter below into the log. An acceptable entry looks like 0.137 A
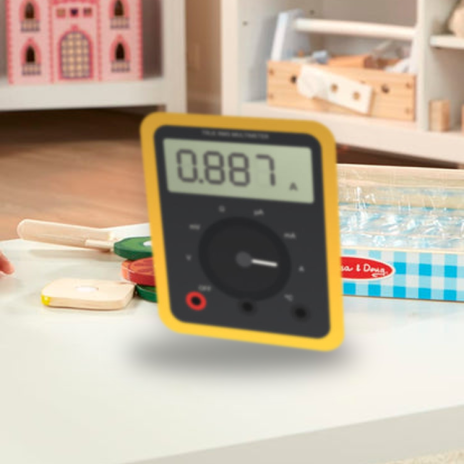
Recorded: 0.887 A
